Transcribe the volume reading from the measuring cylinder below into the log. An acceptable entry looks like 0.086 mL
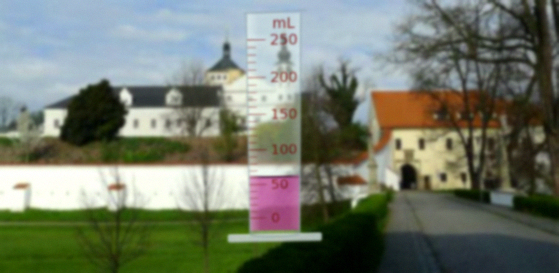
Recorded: 60 mL
